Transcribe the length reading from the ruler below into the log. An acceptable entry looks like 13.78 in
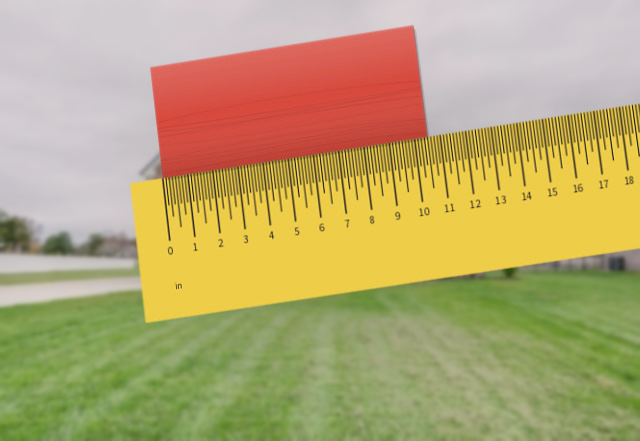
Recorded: 10.5 in
